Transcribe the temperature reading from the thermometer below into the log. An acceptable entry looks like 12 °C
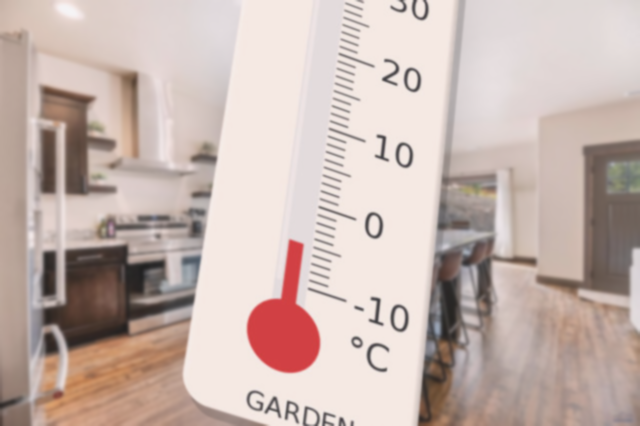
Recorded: -5 °C
